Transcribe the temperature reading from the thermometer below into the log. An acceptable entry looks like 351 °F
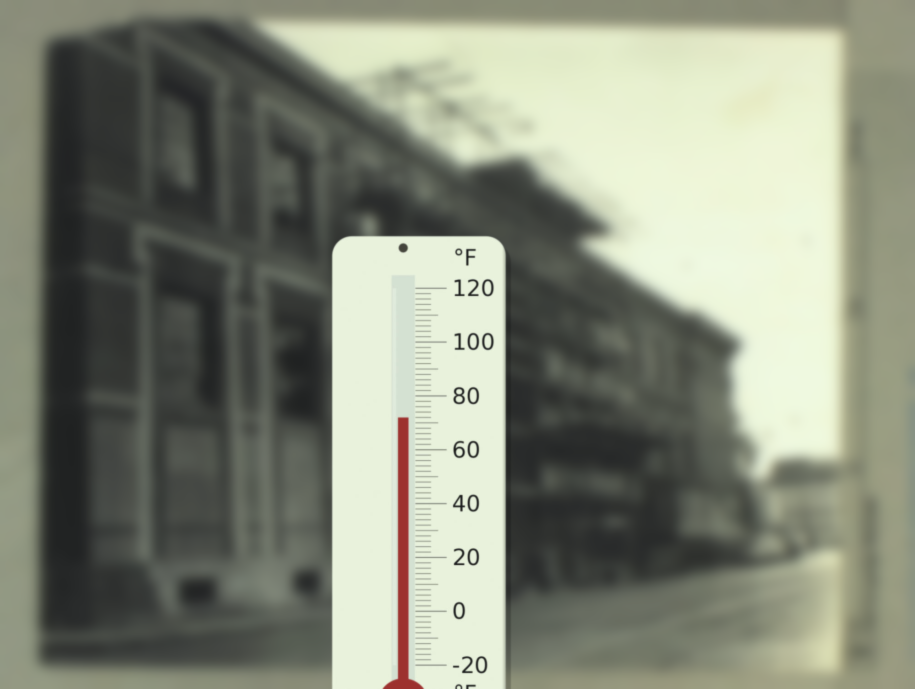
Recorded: 72 °F
